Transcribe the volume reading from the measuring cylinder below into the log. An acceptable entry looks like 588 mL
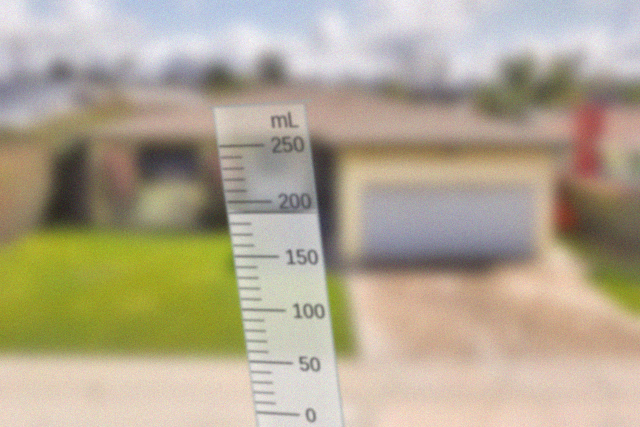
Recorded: 190 mL
